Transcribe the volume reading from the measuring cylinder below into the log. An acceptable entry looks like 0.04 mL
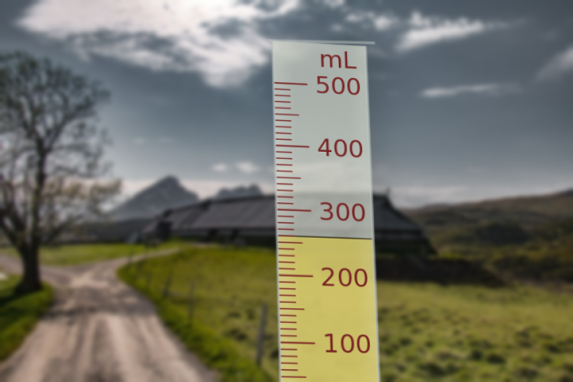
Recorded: 260 mL
